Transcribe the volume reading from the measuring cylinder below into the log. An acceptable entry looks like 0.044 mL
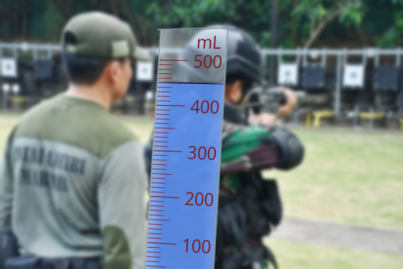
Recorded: 450 mL
